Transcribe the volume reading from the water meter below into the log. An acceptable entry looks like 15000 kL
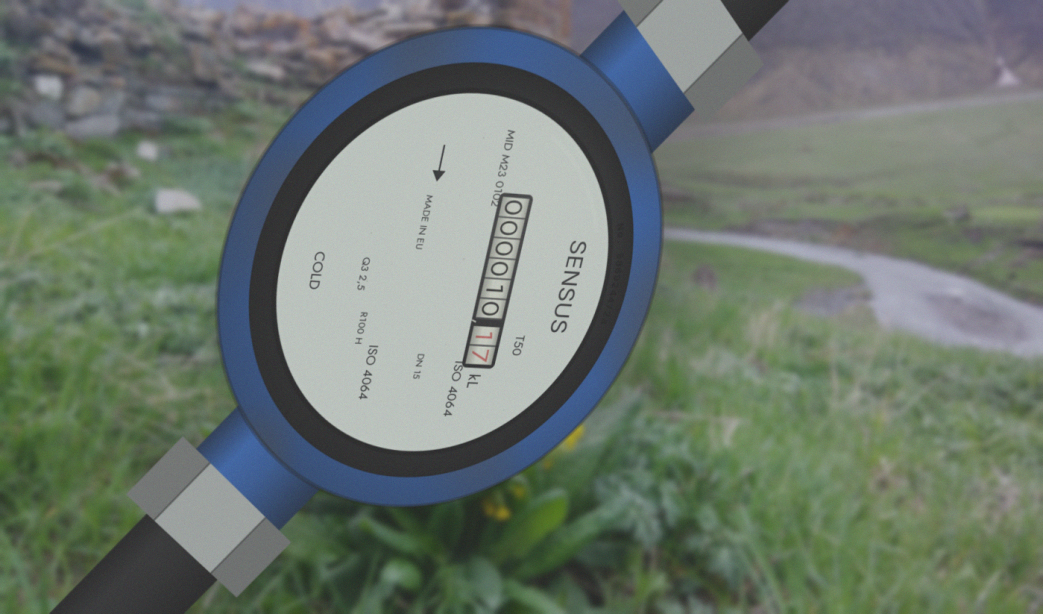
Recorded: 10.17 kL
